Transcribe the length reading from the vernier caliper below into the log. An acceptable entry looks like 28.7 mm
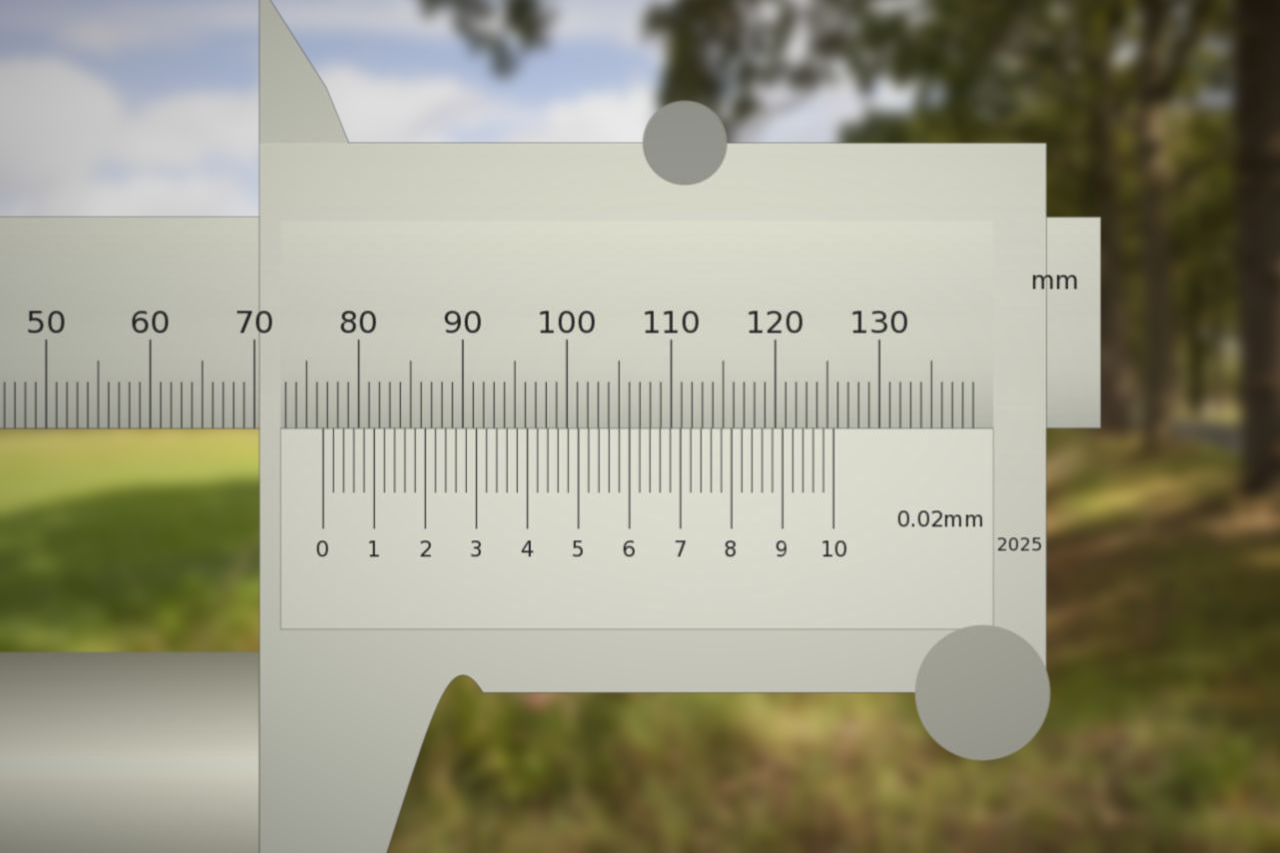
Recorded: 76.6 mm
